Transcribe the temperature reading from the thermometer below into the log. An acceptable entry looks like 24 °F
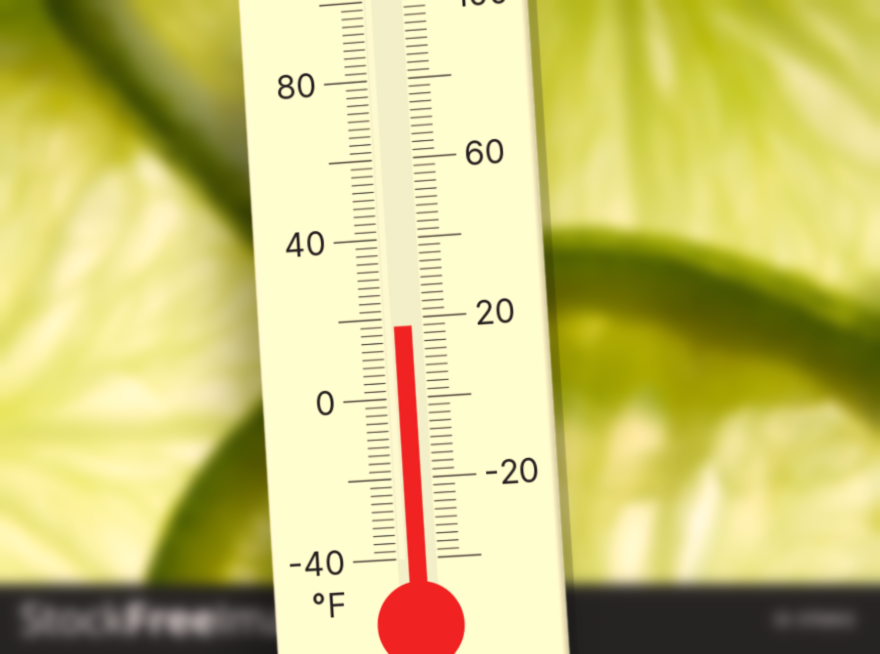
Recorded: 18 °F
